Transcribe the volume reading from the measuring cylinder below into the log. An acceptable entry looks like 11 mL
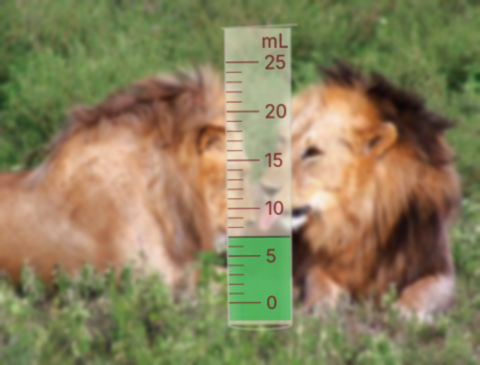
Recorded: 7 mL
